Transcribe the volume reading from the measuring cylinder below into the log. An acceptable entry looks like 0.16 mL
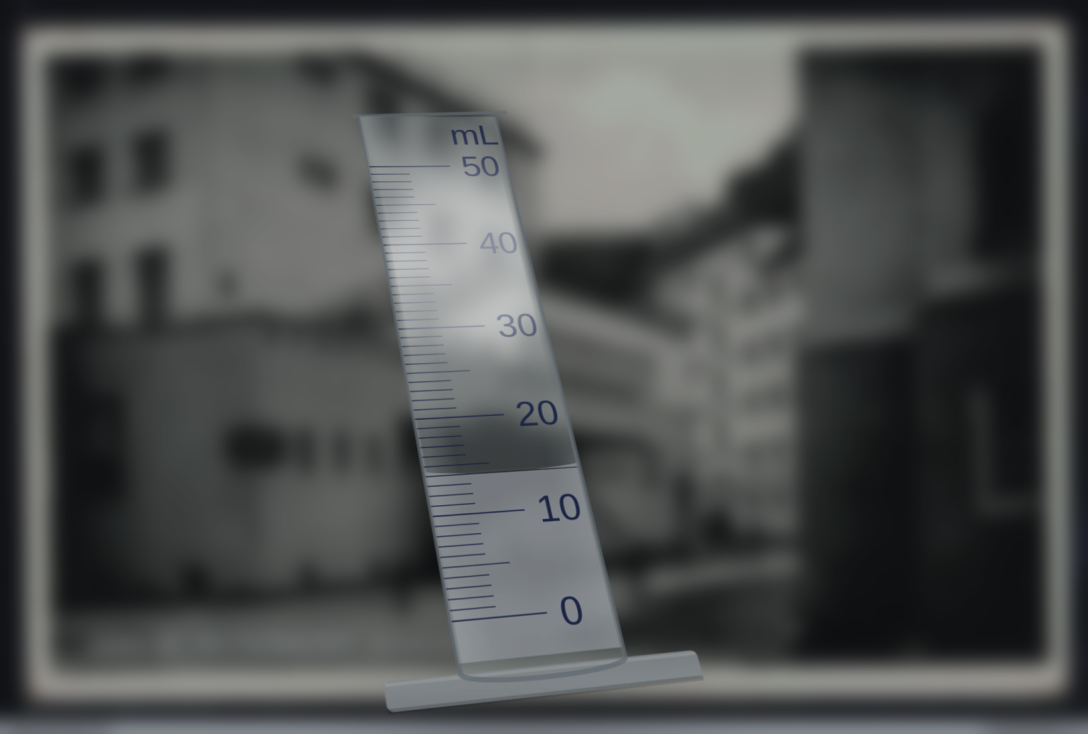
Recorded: 14 mL
